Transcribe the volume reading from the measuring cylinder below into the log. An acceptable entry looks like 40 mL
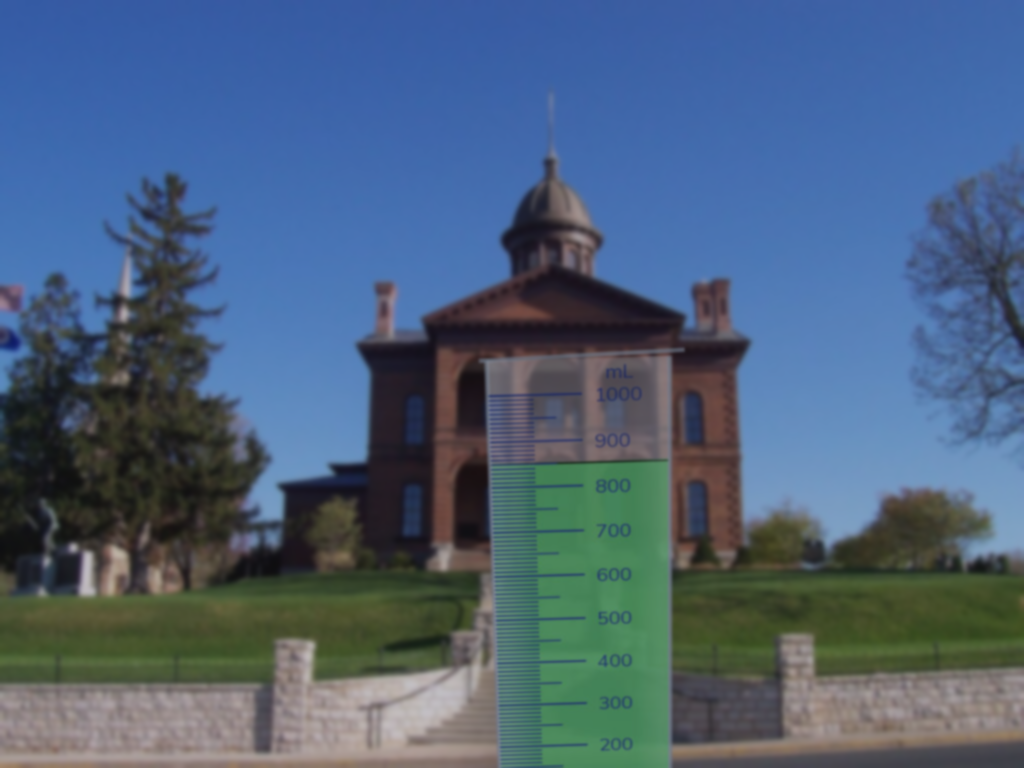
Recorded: 850 mL
